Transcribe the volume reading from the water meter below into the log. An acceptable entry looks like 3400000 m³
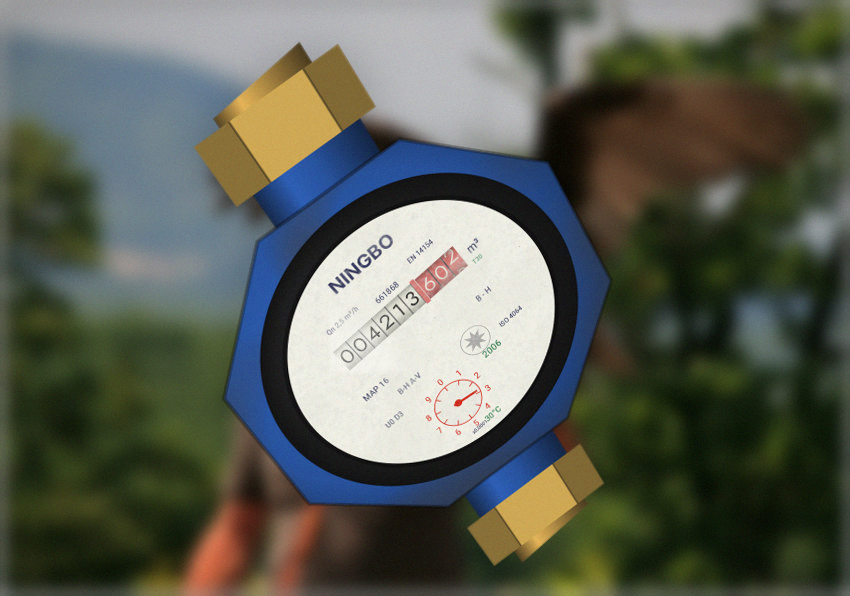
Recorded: 4213.6022 m³
